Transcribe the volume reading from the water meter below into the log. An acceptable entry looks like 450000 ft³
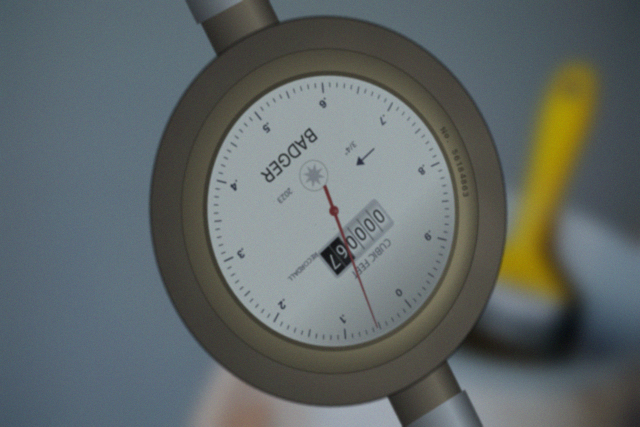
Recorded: 67.05 ft³
